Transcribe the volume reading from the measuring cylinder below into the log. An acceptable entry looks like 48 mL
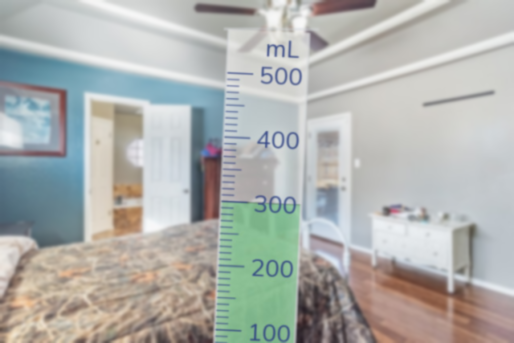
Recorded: 300 mL
